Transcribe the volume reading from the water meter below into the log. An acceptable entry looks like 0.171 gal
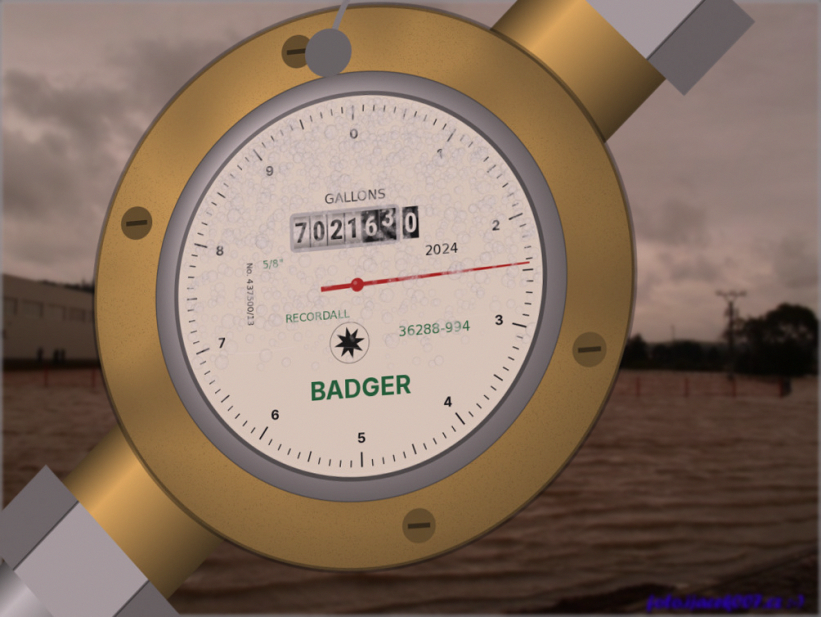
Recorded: 7021632.4 gal
